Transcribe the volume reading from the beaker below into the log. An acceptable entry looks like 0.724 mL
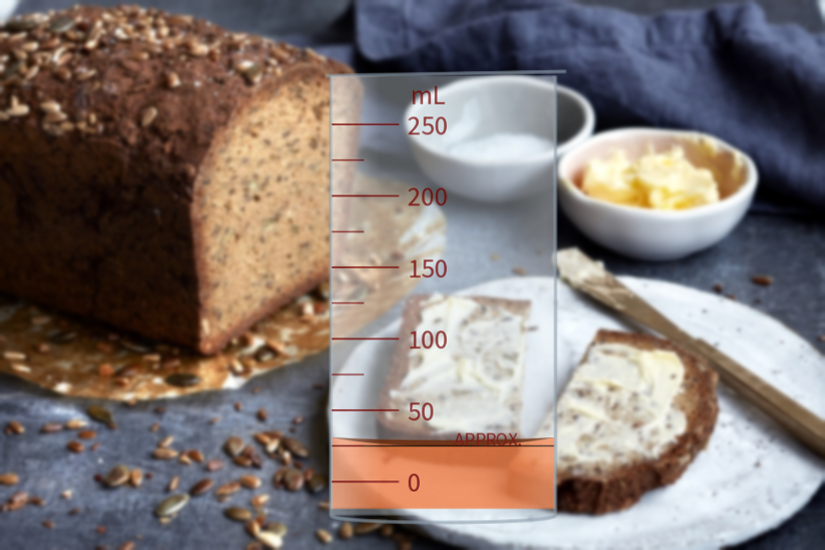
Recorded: 25 mL
